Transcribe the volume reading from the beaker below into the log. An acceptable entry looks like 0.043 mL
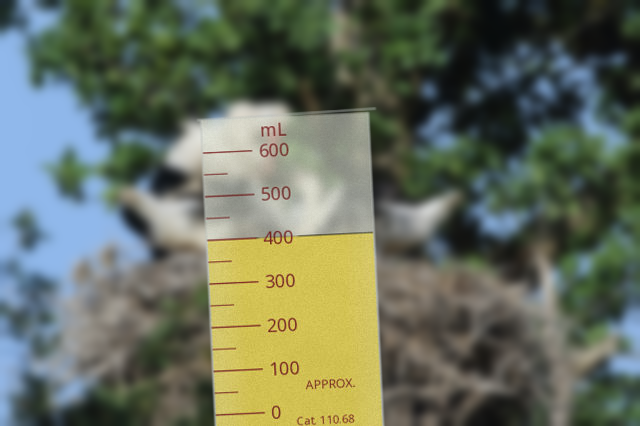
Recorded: 400 mL
